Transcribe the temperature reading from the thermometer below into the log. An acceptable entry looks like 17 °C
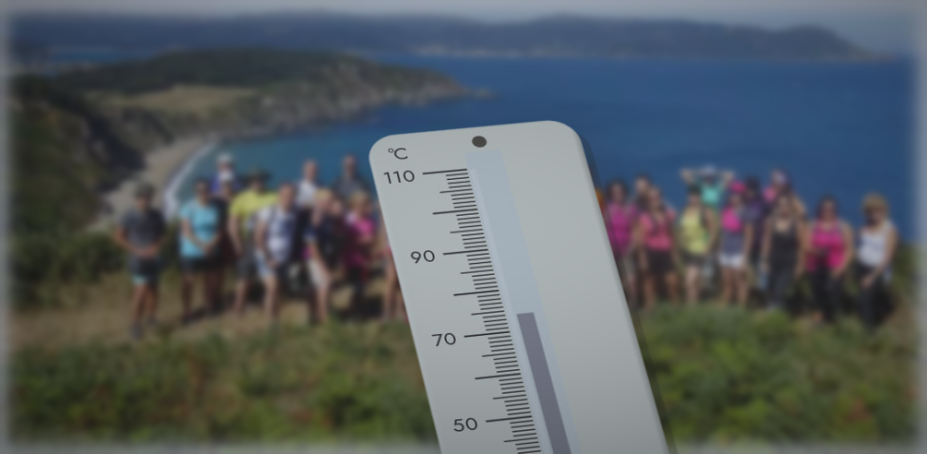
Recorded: 74 °C
